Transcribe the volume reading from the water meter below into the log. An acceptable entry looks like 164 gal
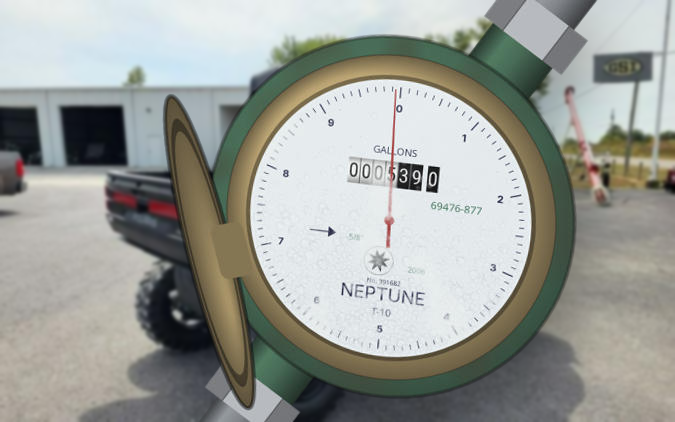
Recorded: 5389.9 gal
